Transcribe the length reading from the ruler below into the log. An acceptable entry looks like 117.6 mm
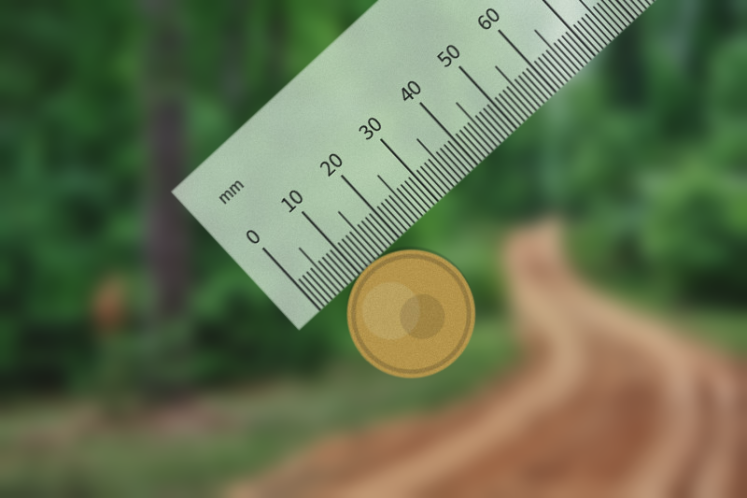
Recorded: 24 mm
